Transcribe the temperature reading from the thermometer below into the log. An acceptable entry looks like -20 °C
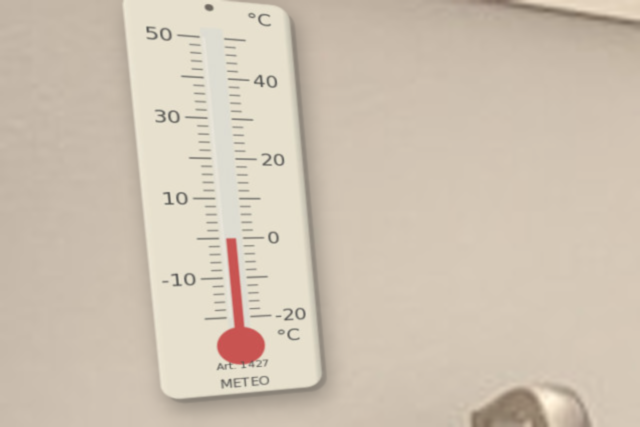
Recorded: 0 °C
